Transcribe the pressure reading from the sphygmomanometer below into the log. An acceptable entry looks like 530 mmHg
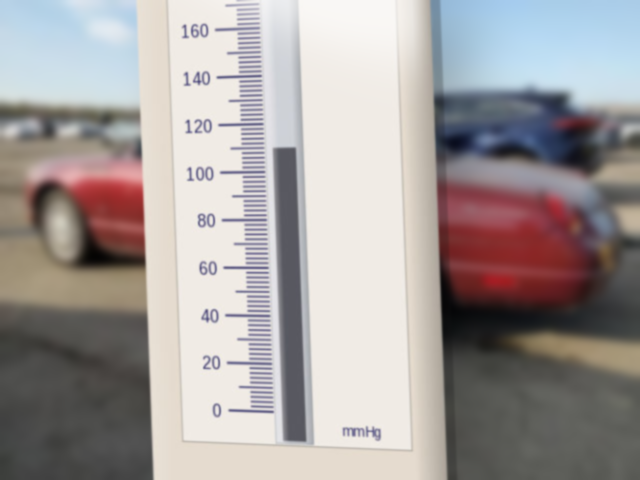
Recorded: 110 mmHg
